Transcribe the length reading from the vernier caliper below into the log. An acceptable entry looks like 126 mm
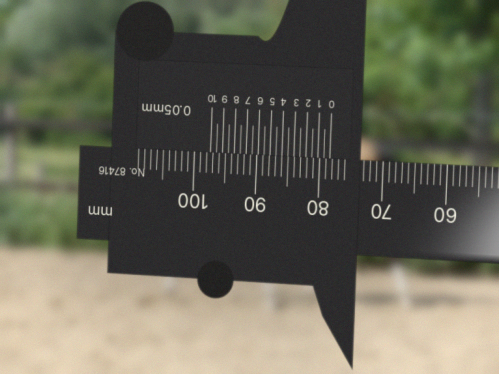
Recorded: 78.4 mm
